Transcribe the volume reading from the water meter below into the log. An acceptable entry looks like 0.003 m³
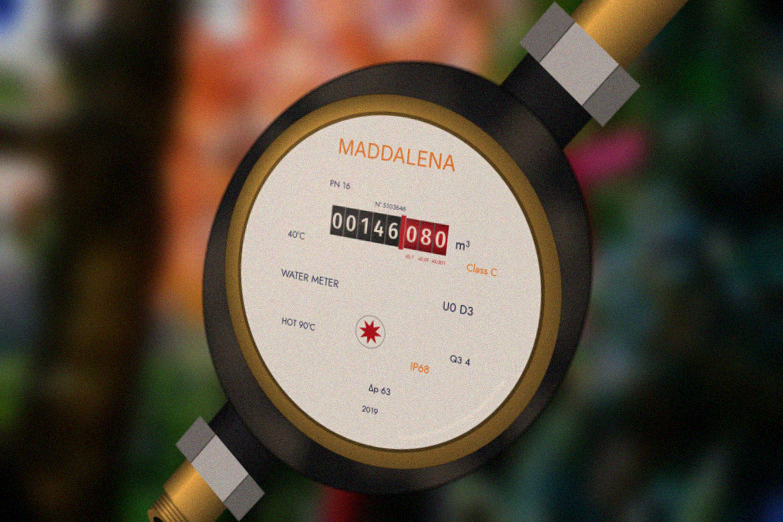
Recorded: 146.080 m³
